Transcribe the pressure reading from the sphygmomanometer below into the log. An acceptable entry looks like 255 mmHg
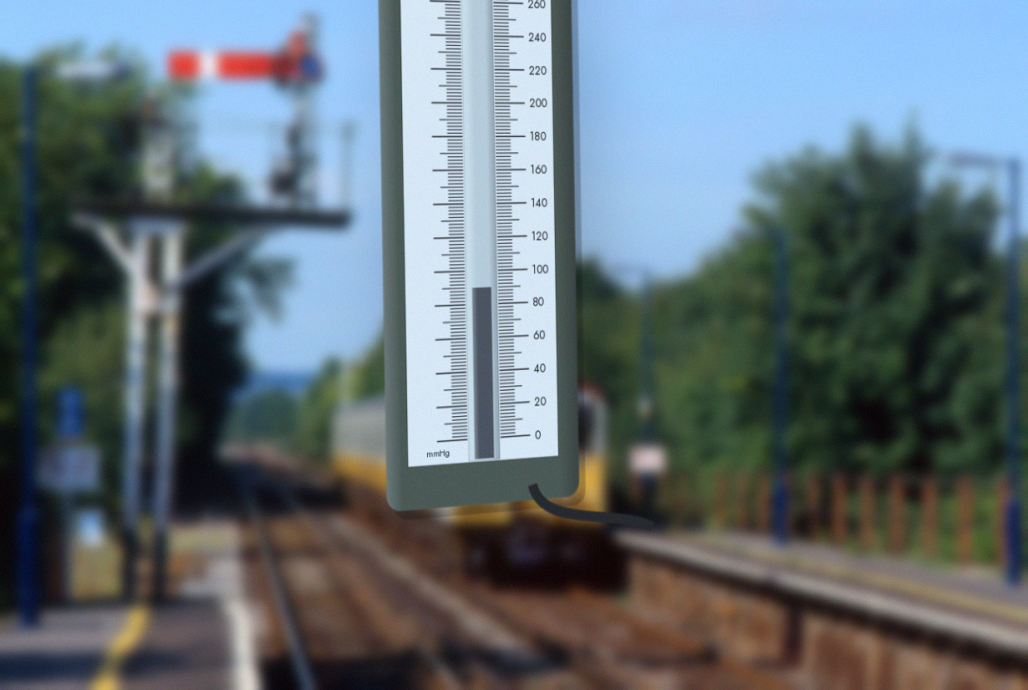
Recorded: 90 mmHg
